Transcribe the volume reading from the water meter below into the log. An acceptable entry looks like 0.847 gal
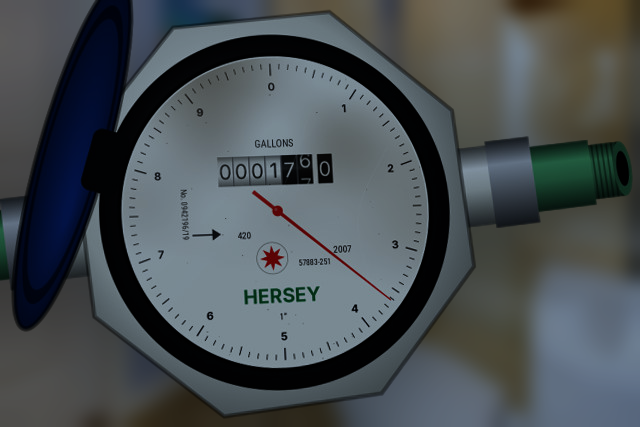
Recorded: 1763.6 gal
